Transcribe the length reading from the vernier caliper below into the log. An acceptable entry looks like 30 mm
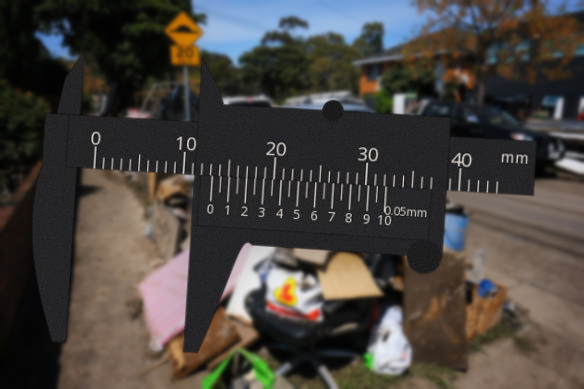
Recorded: 13.2 mm
